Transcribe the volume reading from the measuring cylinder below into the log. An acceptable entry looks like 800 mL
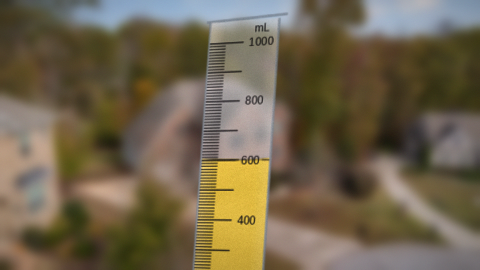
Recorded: 600 mL
